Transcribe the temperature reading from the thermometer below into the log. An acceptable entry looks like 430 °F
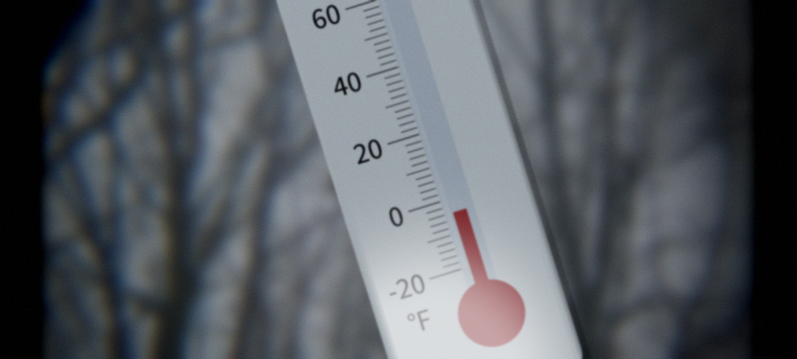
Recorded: -4 °F
